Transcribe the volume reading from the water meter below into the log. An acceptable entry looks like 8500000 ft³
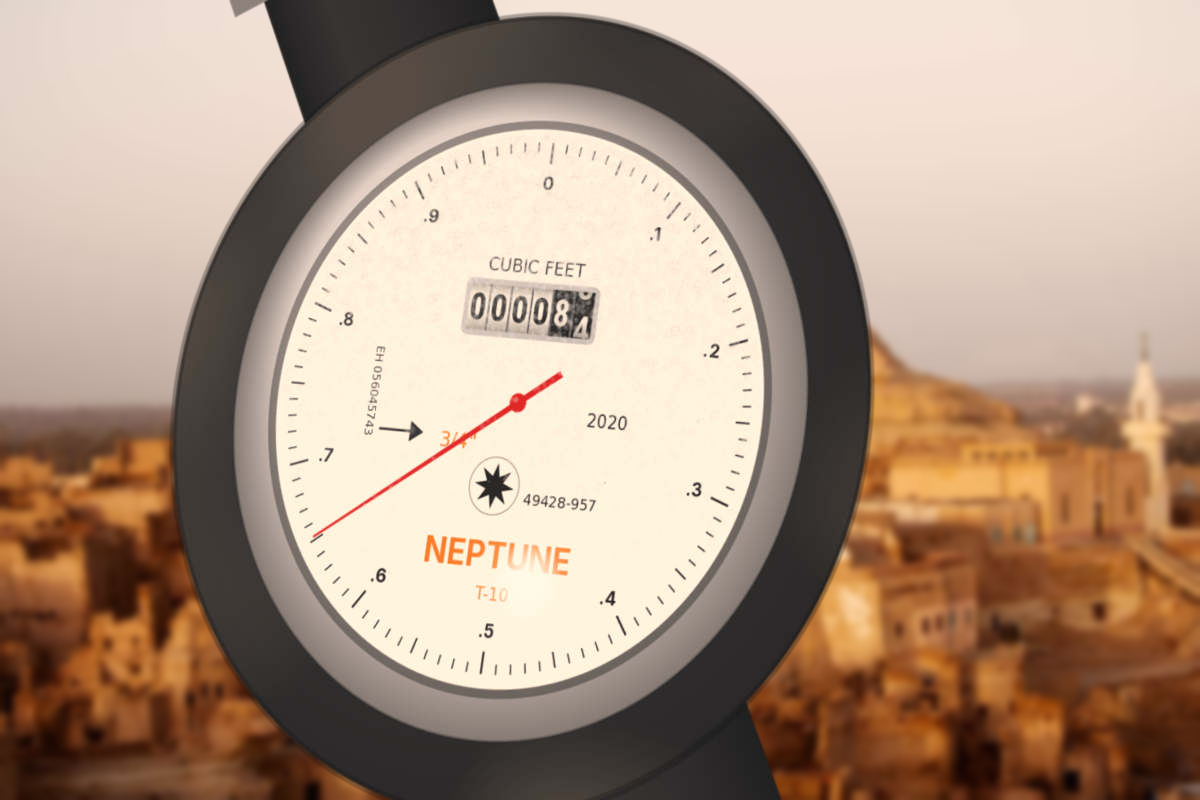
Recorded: 83.65 ft³
